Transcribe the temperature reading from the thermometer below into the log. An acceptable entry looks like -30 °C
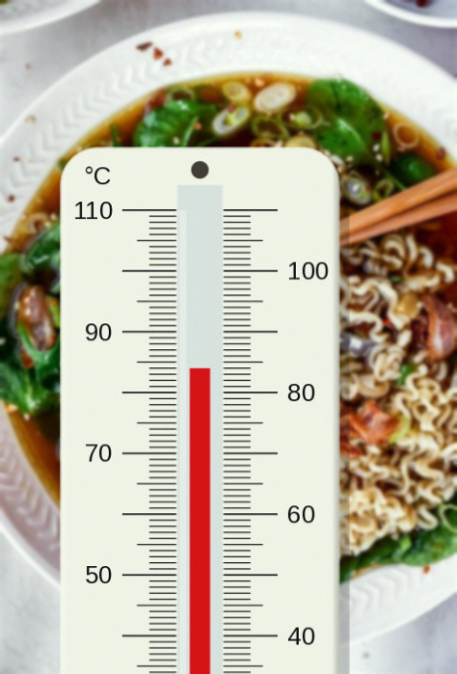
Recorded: 84 °C
